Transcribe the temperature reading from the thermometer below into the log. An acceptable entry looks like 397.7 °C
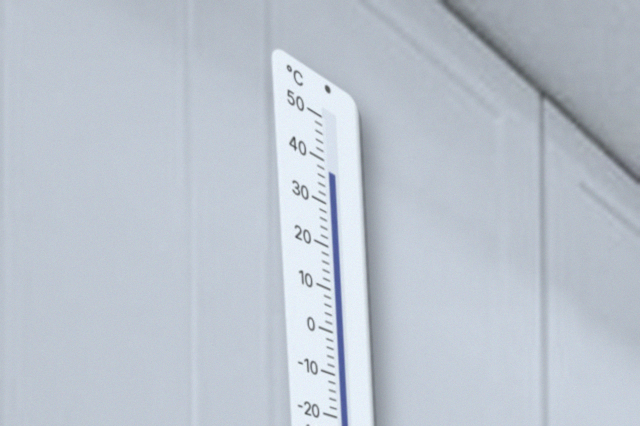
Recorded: 38 °C
